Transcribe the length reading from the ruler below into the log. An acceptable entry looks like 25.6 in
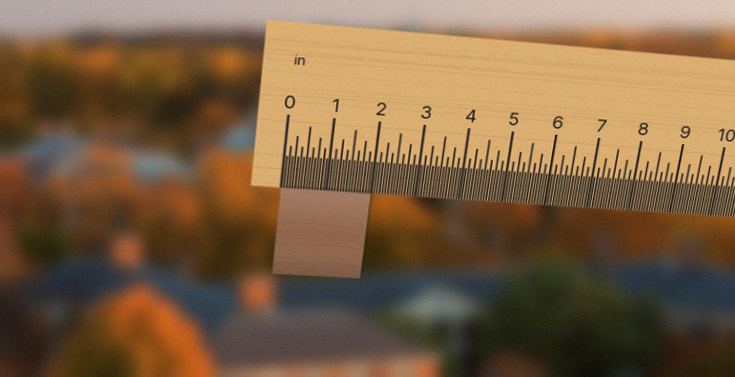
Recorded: 2 in
